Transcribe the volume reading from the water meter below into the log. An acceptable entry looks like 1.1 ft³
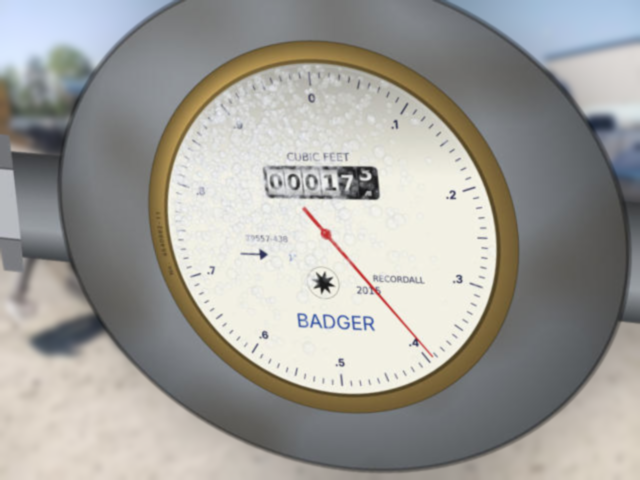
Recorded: 173.39 ft³
